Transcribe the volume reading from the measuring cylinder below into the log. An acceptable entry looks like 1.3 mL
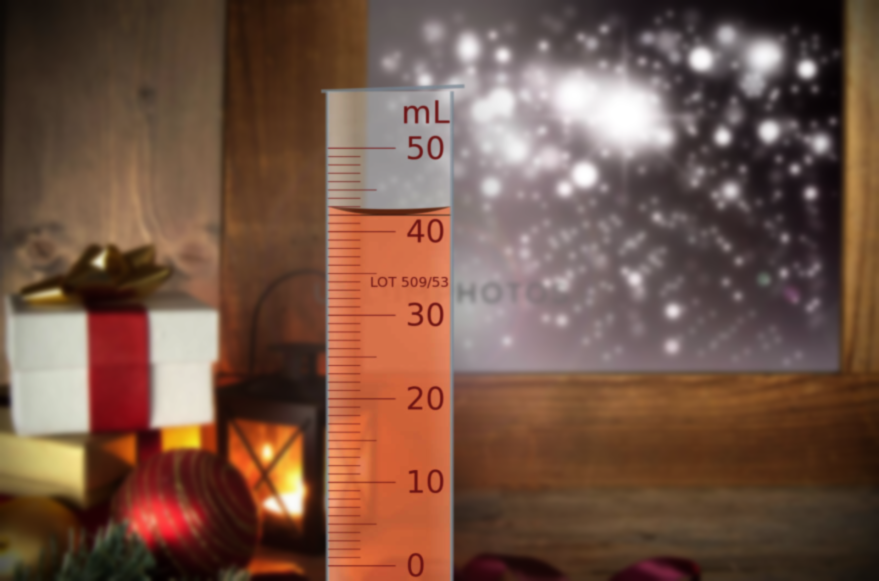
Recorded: 42 mL
